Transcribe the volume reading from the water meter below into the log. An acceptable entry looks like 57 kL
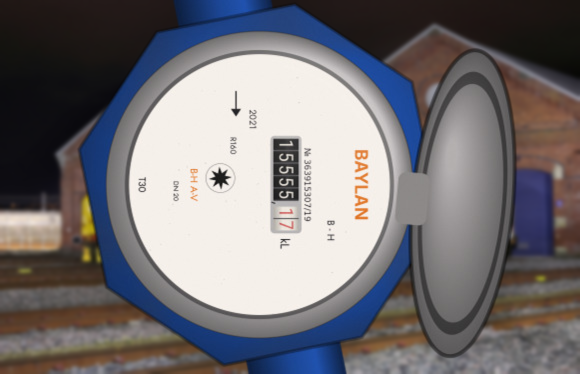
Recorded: 15555.17 kL
